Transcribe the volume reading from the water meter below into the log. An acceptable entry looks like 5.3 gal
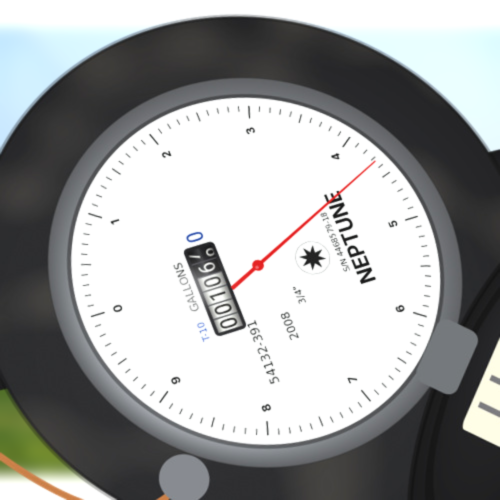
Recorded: 10674.3 gal
